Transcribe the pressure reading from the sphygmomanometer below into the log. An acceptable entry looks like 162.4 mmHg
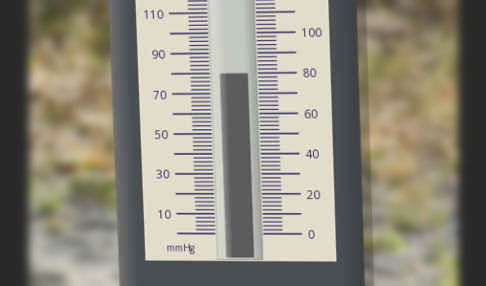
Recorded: 80 mmHg
